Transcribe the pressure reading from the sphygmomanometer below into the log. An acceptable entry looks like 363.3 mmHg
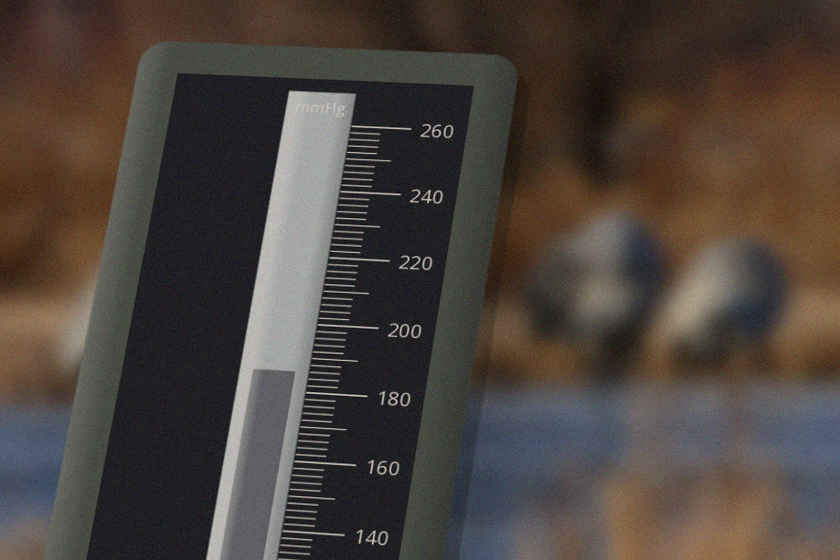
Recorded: 186 mmHg
